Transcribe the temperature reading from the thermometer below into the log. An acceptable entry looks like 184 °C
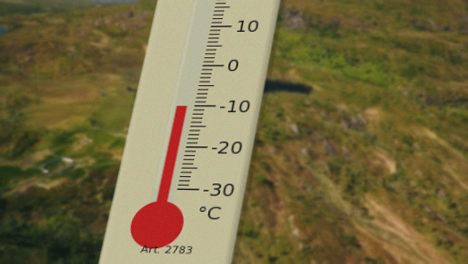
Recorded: -10 °C
